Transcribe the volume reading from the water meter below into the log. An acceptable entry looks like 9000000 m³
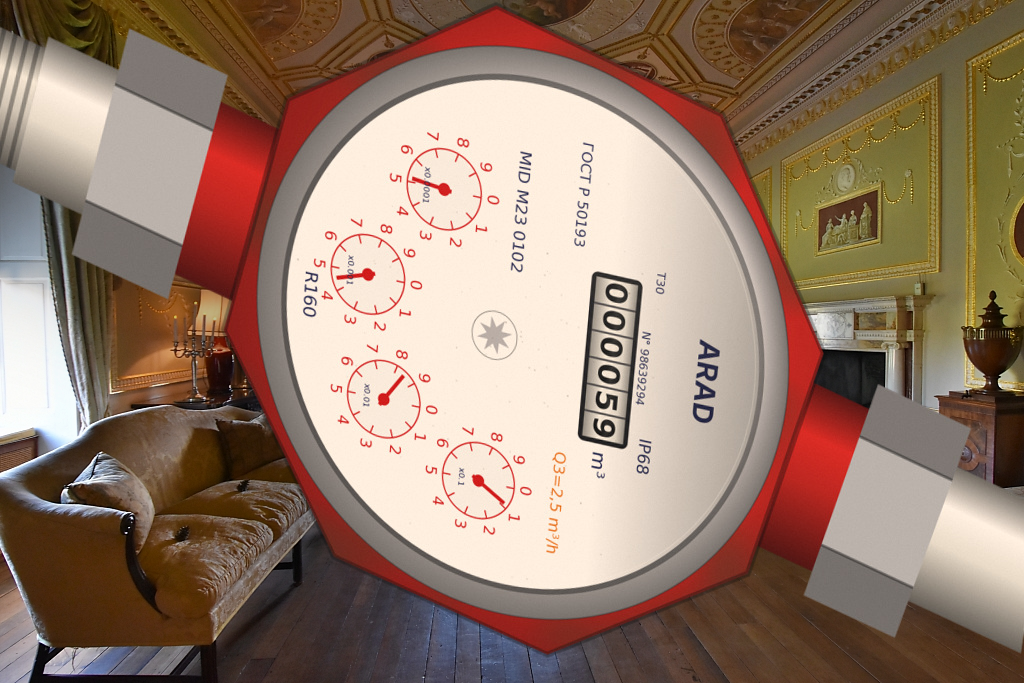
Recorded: 59.0845 m³
